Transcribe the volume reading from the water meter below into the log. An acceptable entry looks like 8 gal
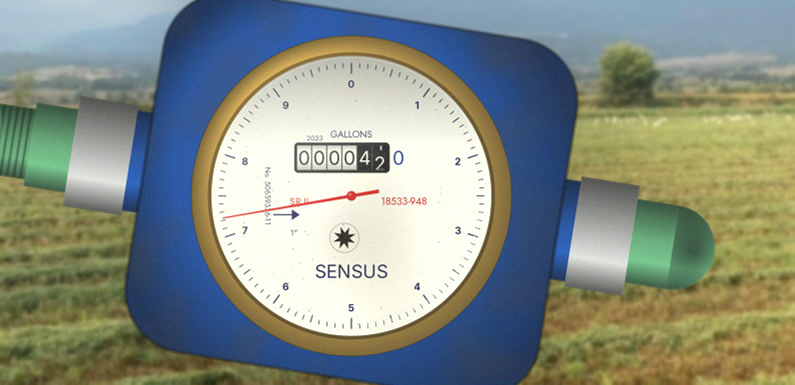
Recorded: 417.2 gal
